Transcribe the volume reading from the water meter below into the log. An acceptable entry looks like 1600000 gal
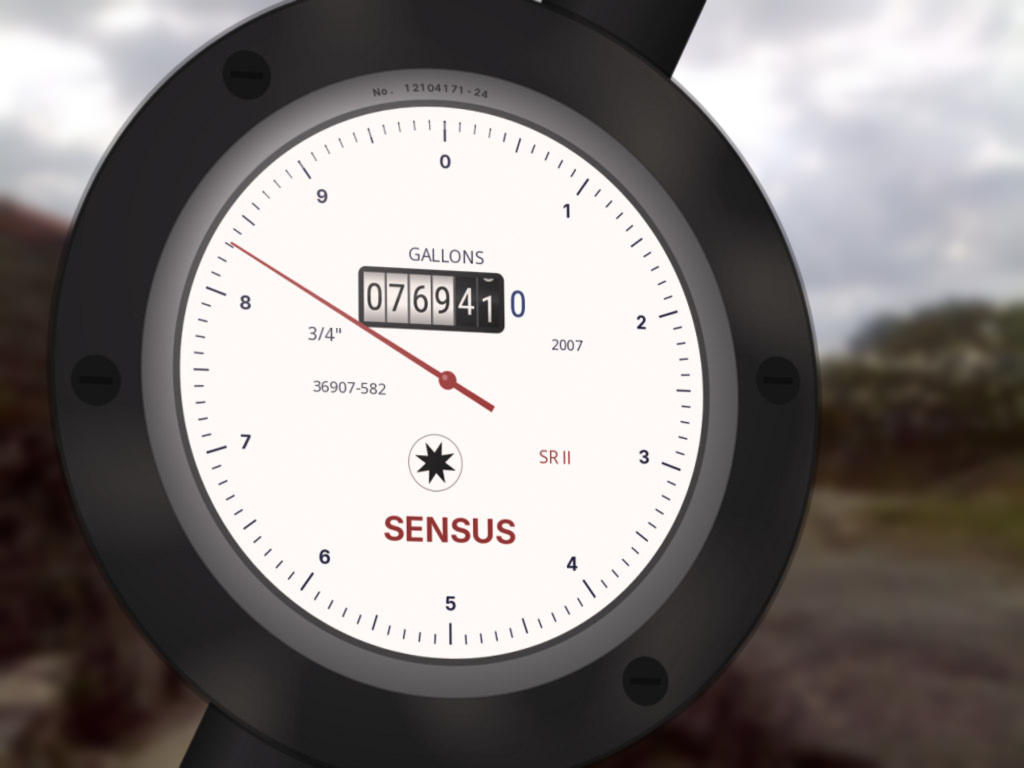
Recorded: 769408.3 gal
